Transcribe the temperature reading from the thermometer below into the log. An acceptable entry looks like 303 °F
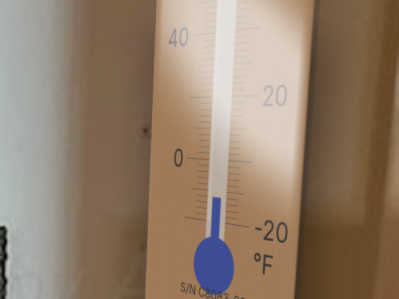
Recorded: -12 °F
